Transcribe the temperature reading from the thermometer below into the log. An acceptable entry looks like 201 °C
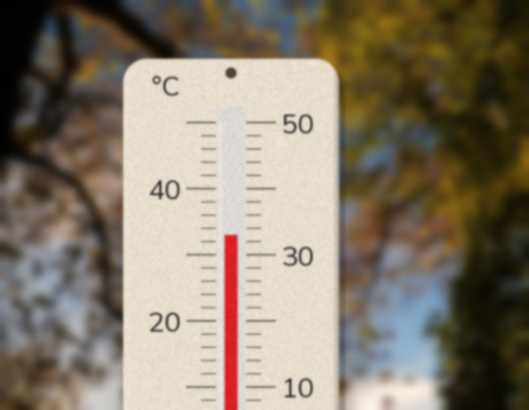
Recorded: 33 °C
